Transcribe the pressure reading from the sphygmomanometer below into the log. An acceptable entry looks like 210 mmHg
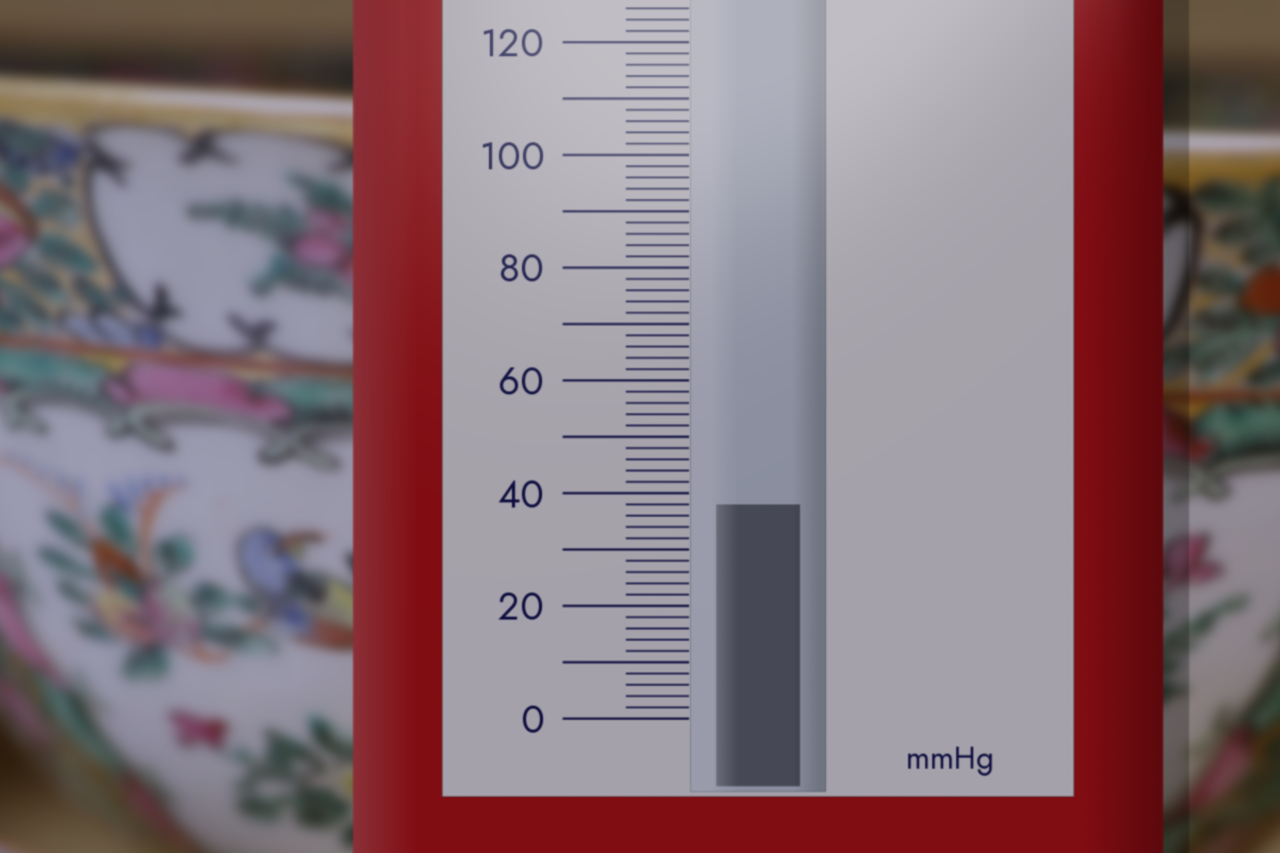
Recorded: 38 mmHg
